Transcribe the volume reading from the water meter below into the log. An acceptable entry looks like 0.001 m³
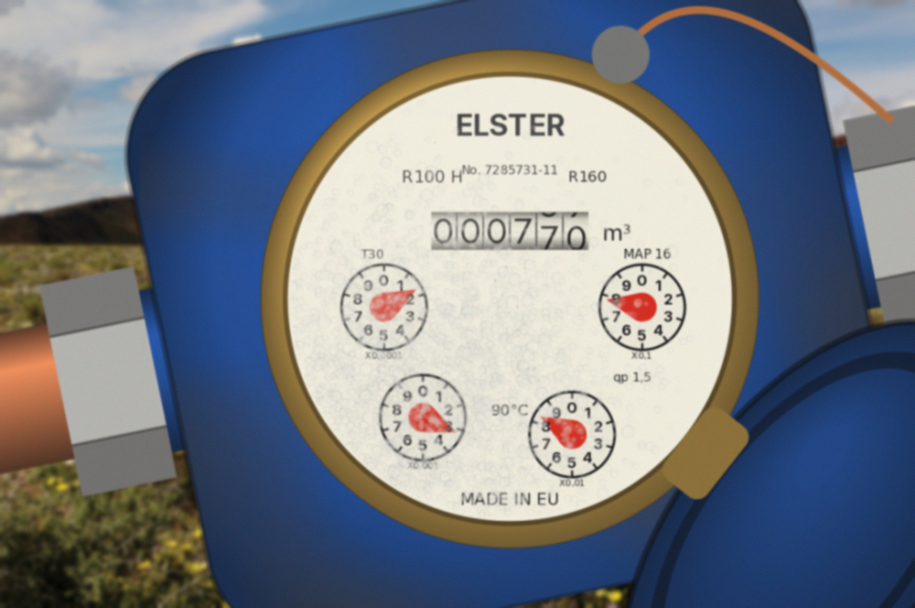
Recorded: 769.7831 m³
